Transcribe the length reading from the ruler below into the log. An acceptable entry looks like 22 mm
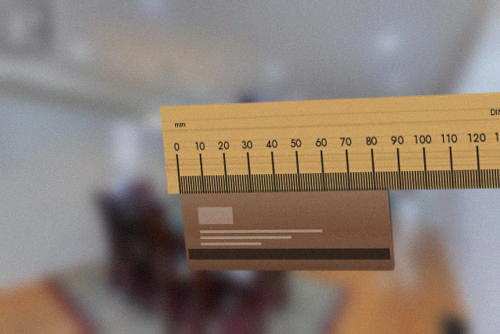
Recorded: 85 mm
